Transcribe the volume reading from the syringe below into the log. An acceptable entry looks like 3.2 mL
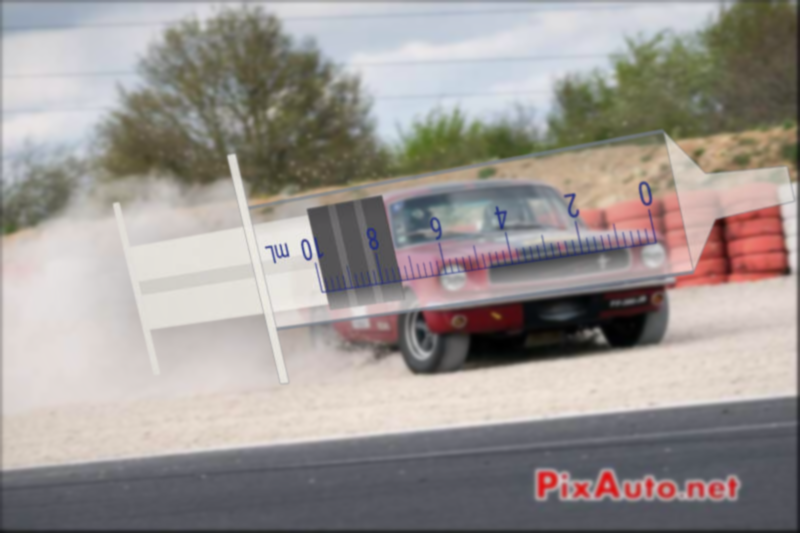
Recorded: 7.4 mL
